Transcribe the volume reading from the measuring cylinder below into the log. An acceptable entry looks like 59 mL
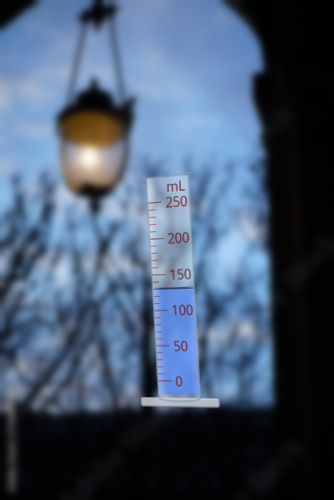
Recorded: 130 mL
